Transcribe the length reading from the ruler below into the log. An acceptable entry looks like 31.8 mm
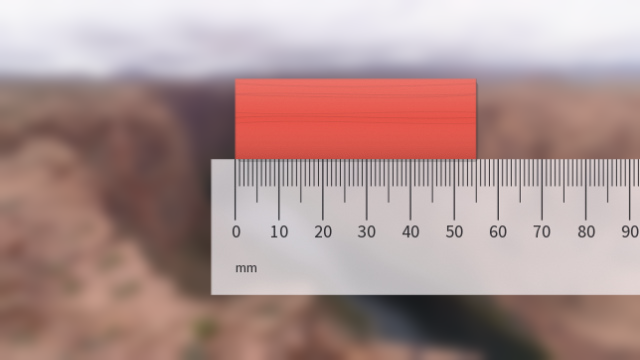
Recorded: 55 mm
